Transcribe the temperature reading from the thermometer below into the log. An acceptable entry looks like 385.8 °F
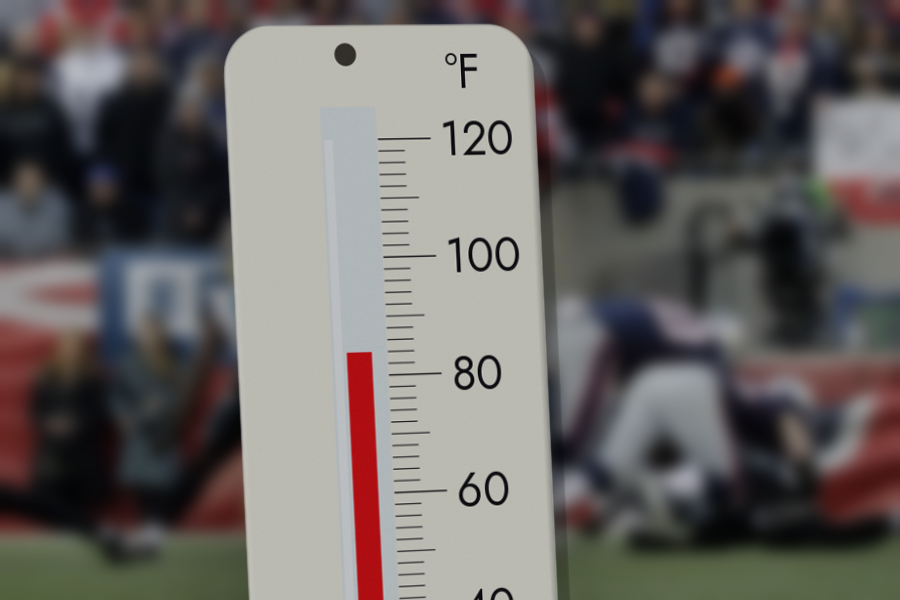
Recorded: 84 °F
